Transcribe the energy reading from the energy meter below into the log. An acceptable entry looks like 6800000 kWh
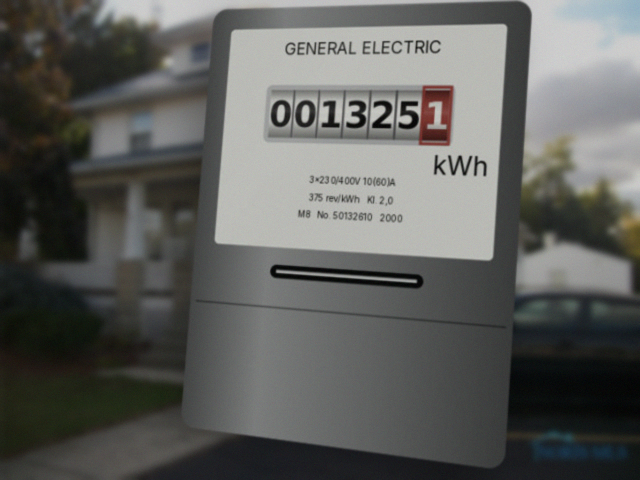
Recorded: 1325.1 kWh
